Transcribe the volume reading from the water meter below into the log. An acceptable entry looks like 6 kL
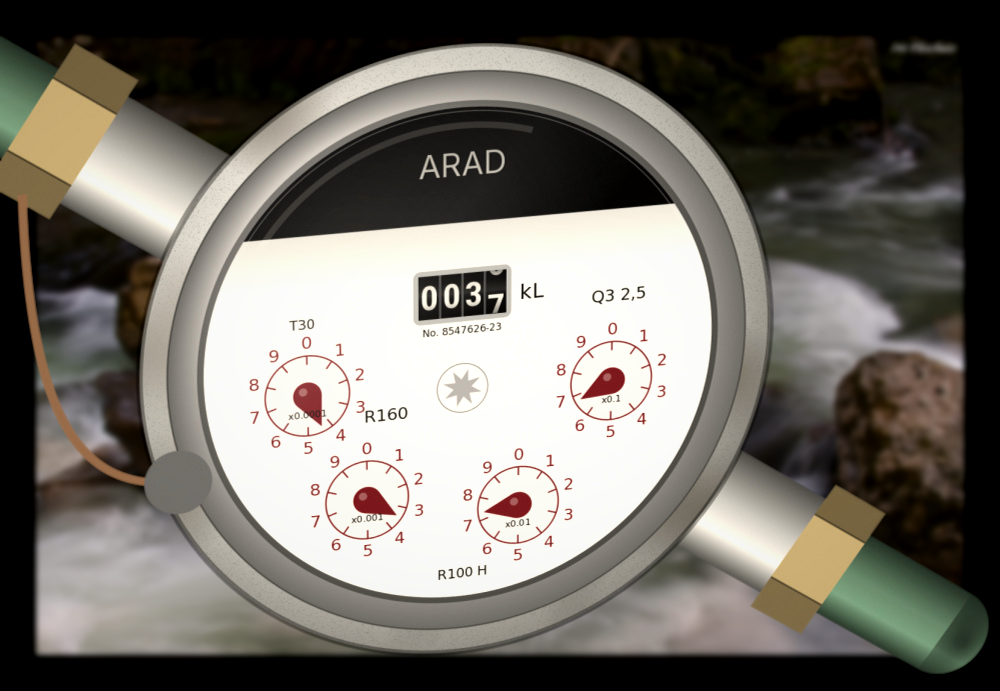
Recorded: 36.6734 kL
